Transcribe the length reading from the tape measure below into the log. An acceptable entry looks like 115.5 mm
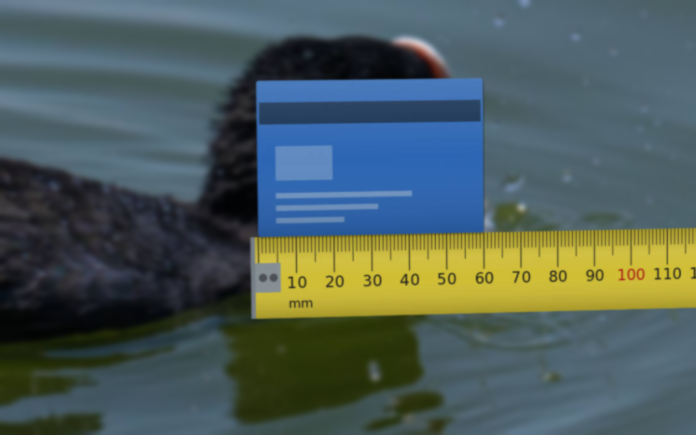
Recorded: 60 mm
